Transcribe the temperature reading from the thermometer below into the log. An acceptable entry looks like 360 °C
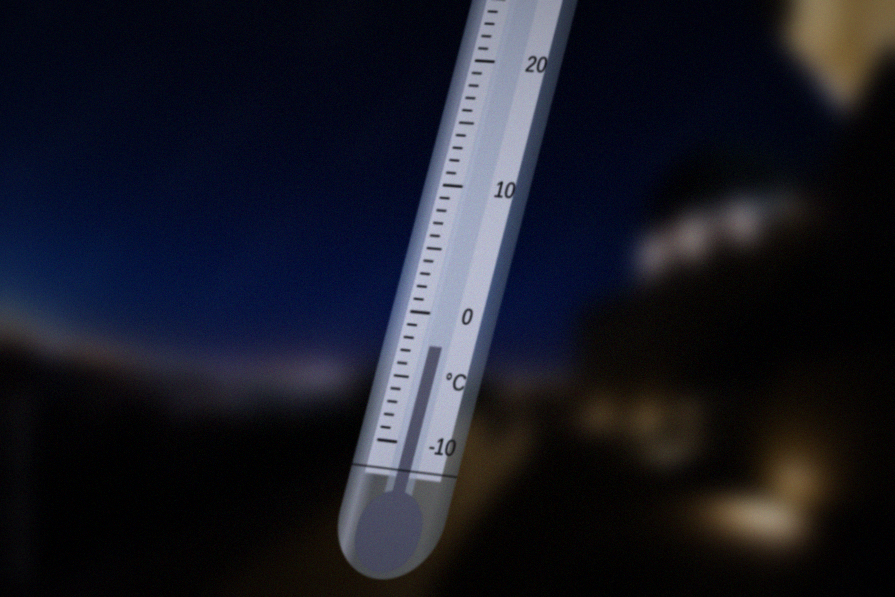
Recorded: -2.5 °C
